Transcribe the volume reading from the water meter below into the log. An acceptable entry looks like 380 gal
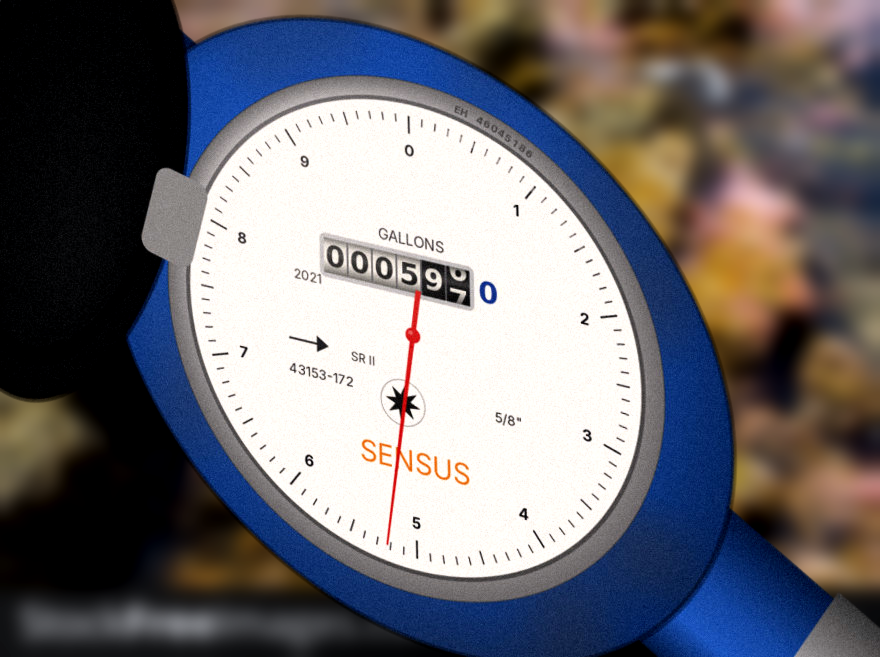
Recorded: 5965.2 gal
